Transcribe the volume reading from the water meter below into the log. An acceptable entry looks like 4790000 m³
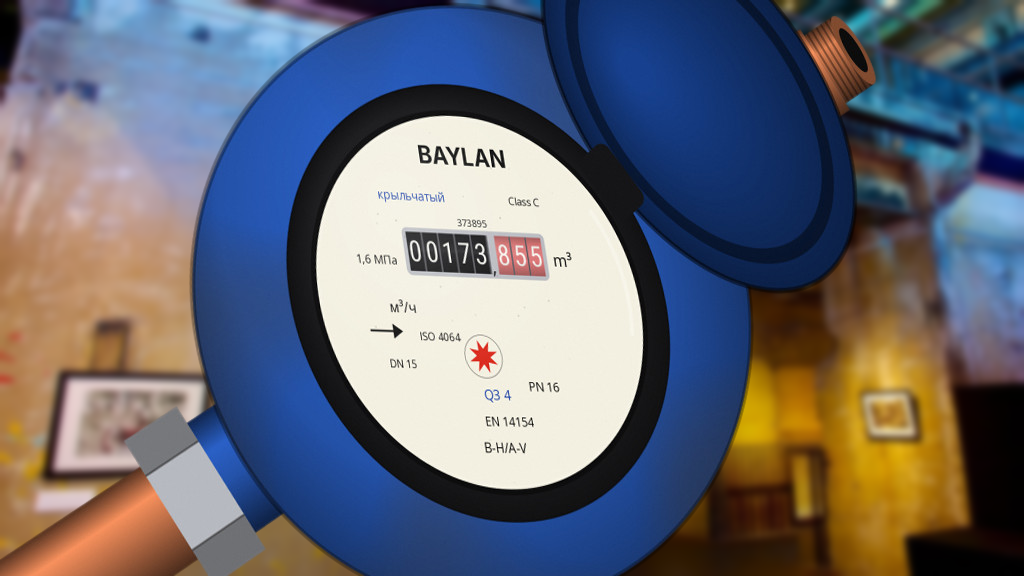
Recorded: 173.855 m³
